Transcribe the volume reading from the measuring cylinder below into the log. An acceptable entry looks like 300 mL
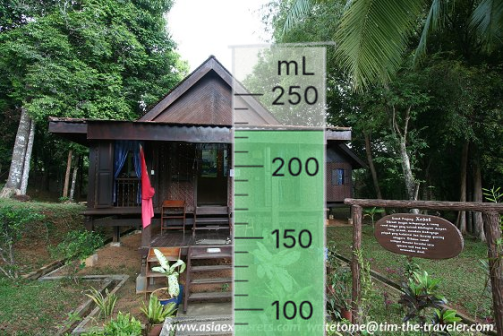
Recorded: 225 mL
